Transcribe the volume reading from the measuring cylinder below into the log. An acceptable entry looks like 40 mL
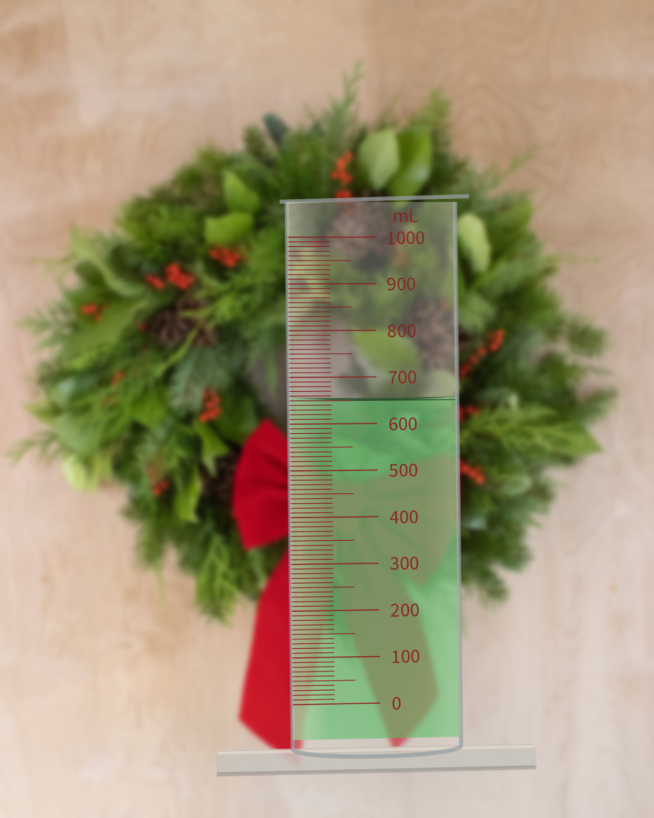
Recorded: 650 mL
